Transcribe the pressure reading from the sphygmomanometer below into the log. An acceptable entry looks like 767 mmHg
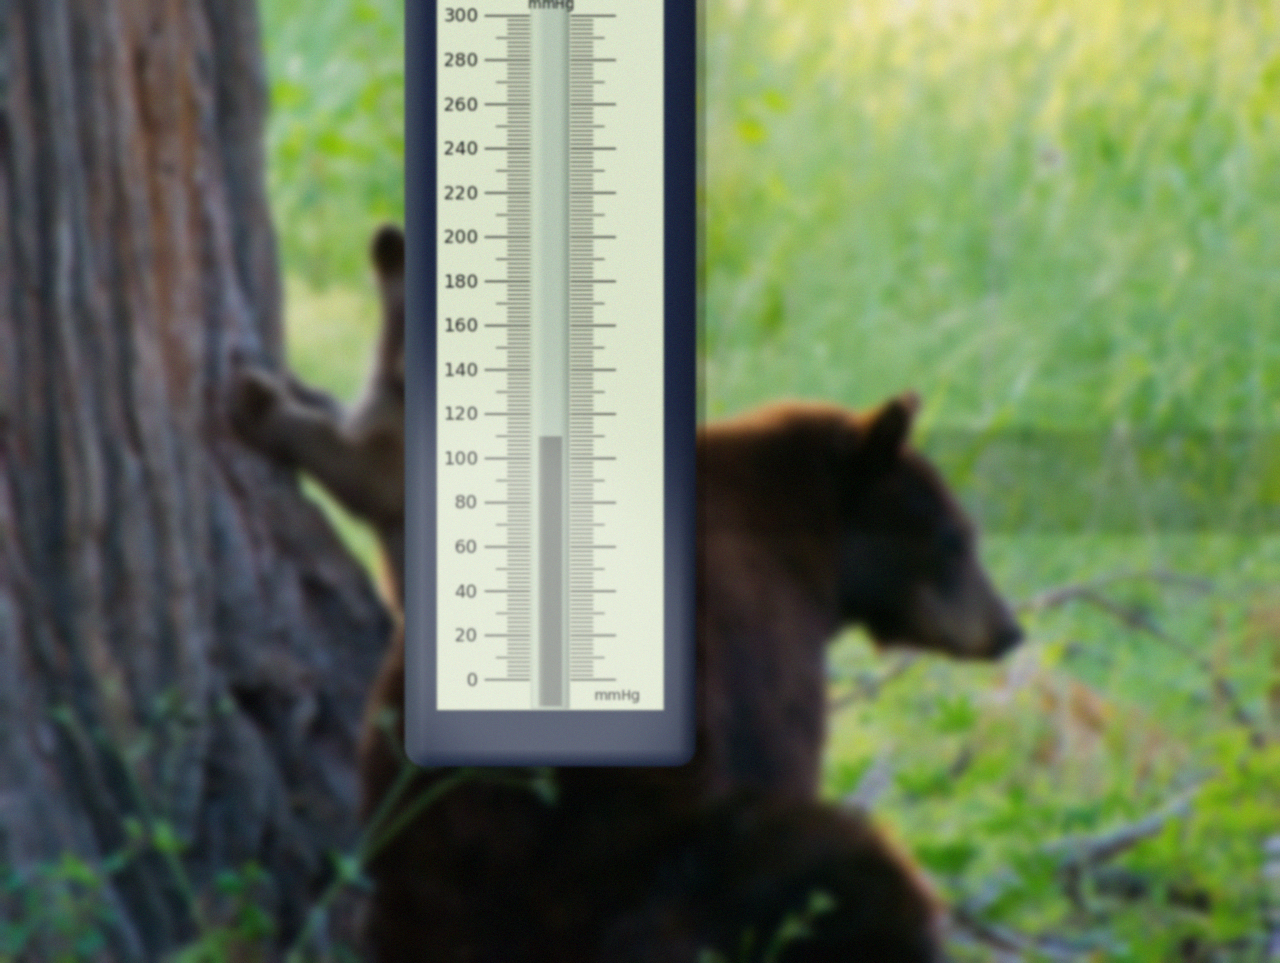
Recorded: 110 mmHg
